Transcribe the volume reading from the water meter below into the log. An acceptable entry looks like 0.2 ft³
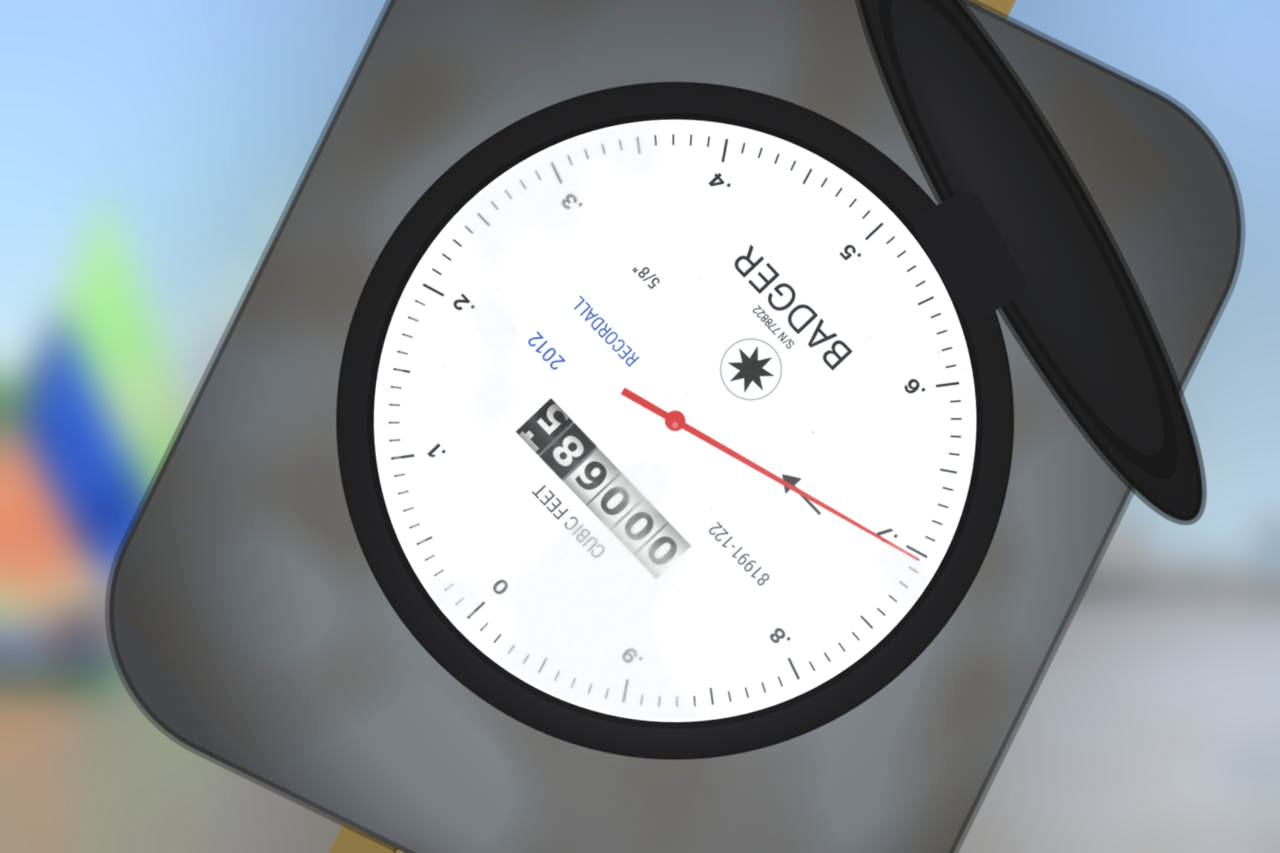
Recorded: 684.70 ft³
